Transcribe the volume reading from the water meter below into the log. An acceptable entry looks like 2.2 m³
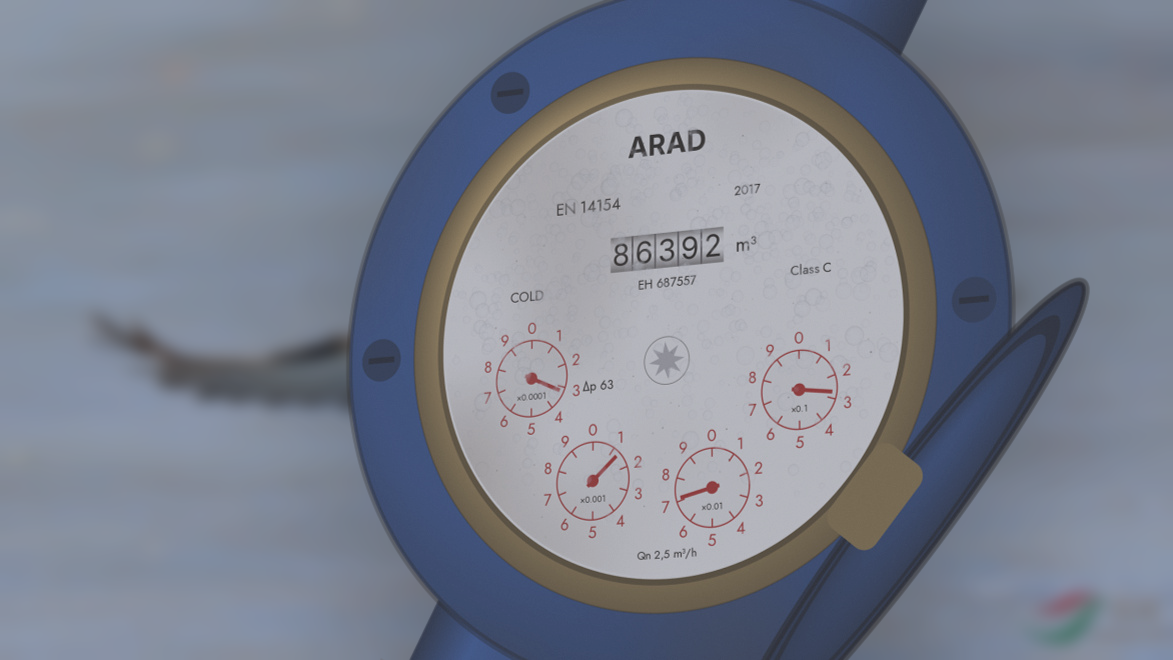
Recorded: 86392.2713 m³
